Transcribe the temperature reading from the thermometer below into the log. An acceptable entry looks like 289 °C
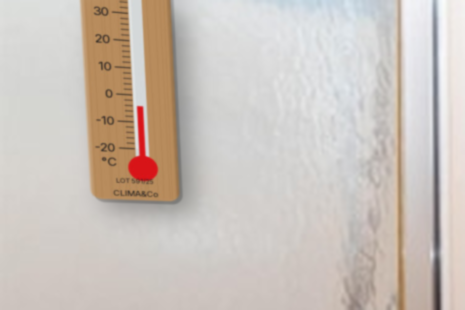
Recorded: -4 °C
